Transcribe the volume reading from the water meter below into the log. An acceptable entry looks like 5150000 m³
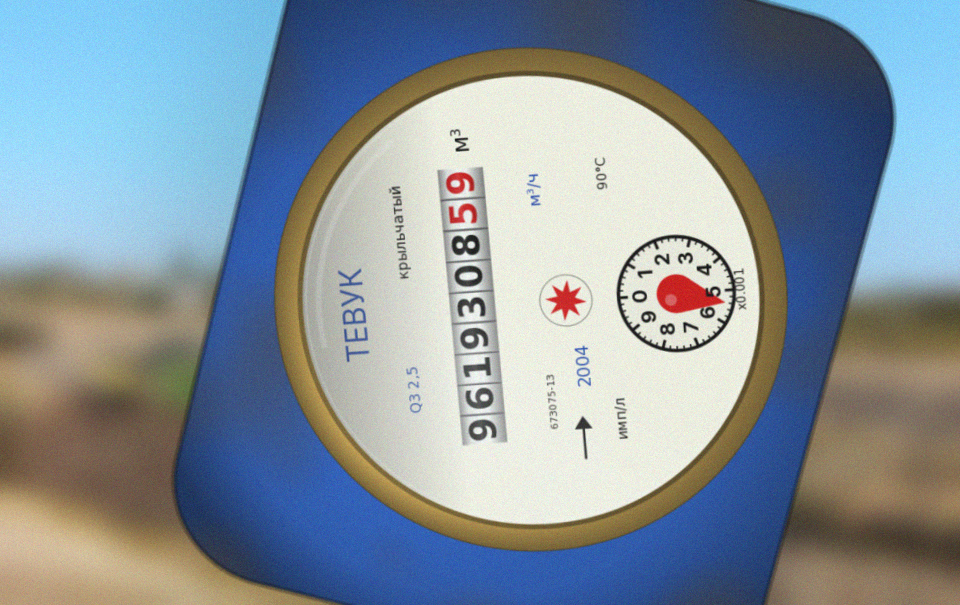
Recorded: 9619308.595 m³
